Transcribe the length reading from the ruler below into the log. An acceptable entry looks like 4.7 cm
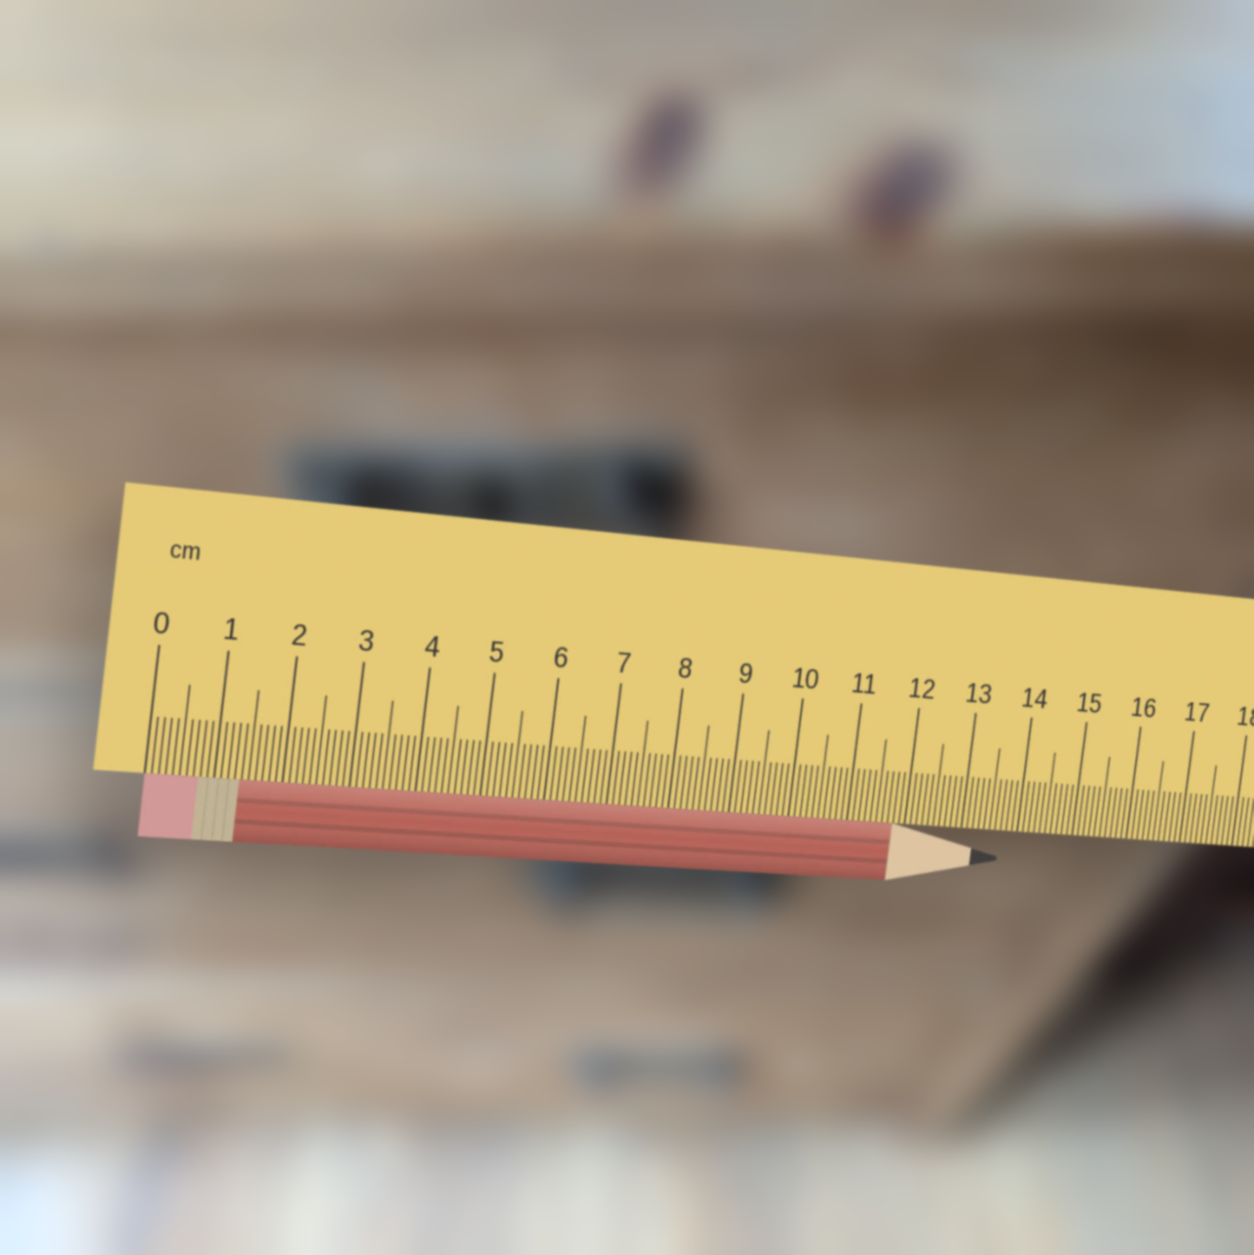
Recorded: 13.7 cm
